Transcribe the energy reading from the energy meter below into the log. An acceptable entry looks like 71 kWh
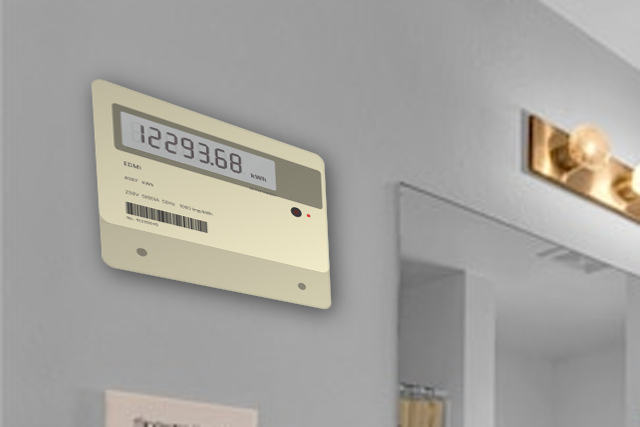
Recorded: 12293.68 kWh
